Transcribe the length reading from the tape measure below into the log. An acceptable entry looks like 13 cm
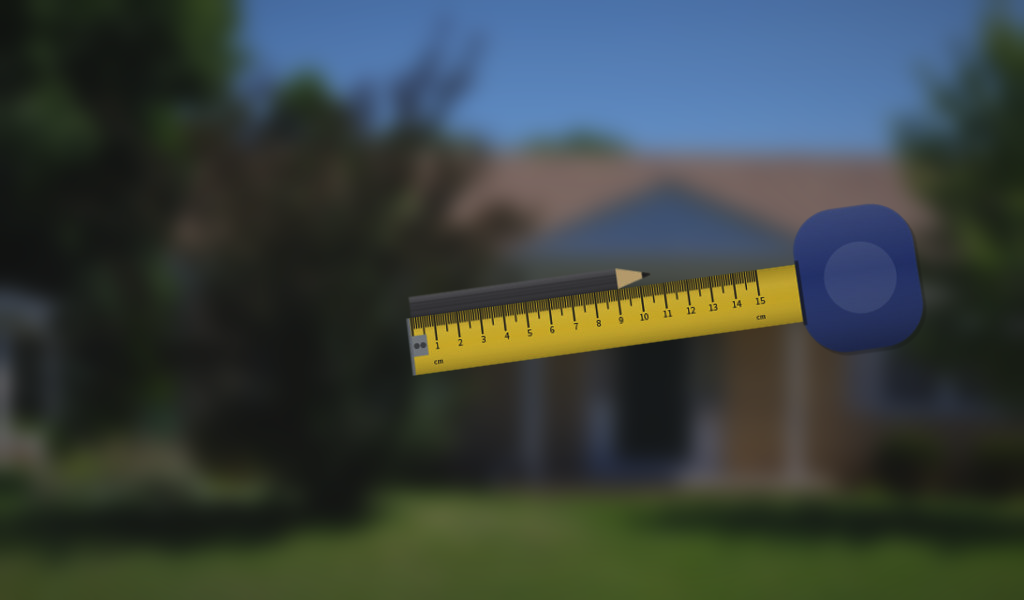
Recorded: 10.5 cm
